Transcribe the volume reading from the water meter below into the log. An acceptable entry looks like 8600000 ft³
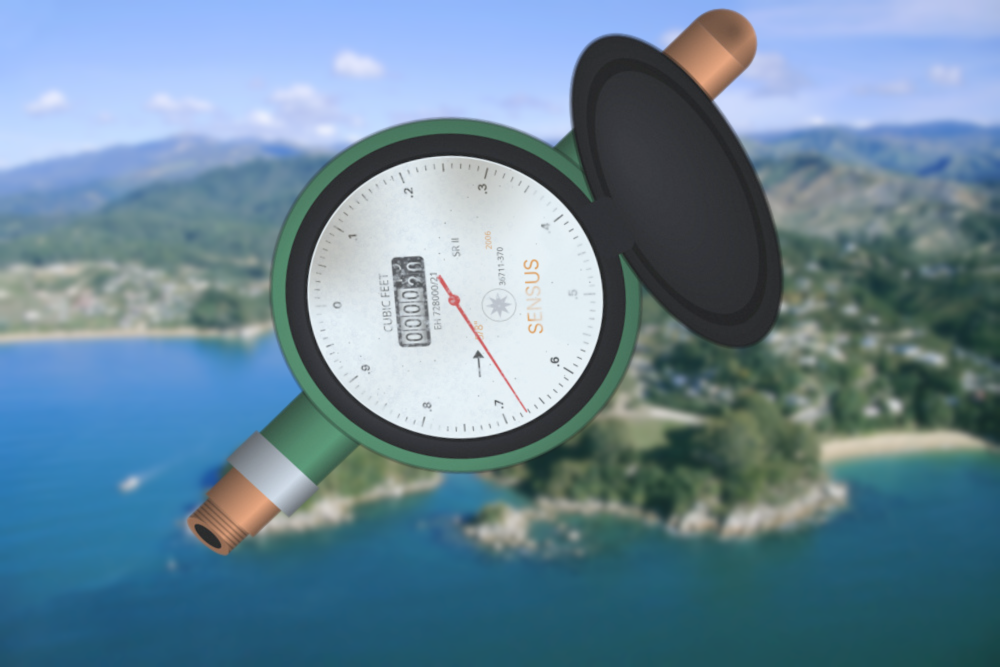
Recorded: 19.67 ft³
